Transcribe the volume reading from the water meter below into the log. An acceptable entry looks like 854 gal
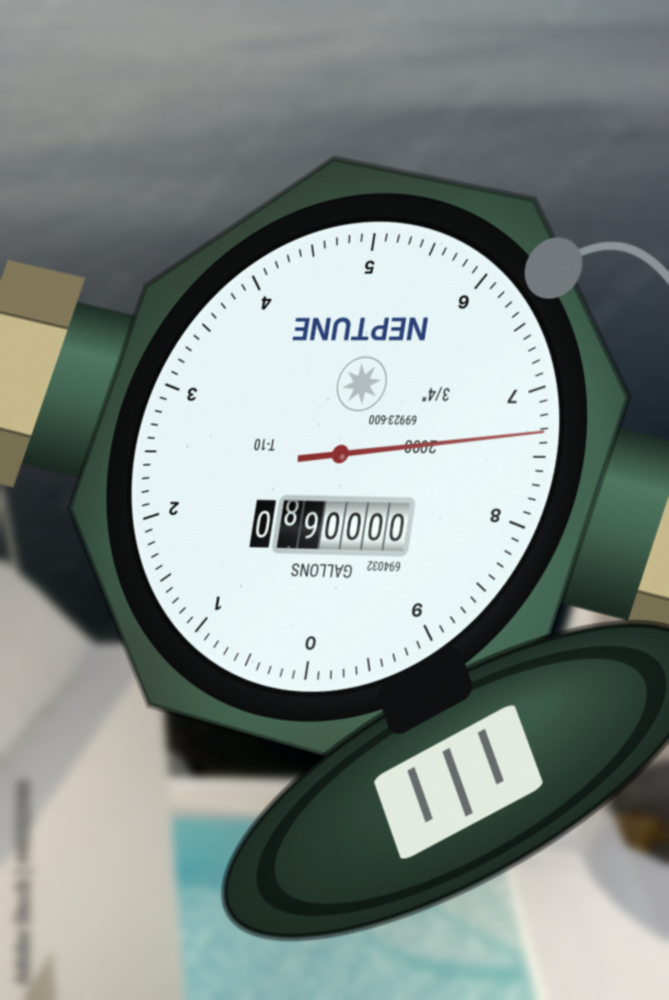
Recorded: 677.3 gal
